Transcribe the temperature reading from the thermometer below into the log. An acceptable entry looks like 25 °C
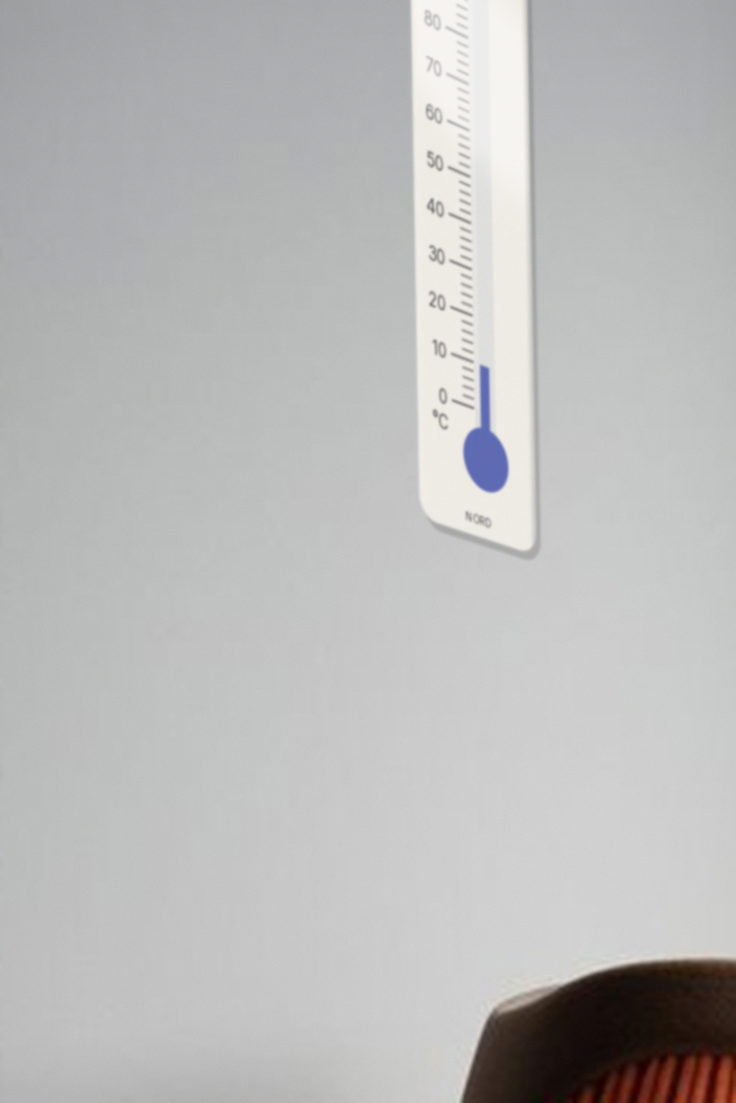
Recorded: 10 °C
